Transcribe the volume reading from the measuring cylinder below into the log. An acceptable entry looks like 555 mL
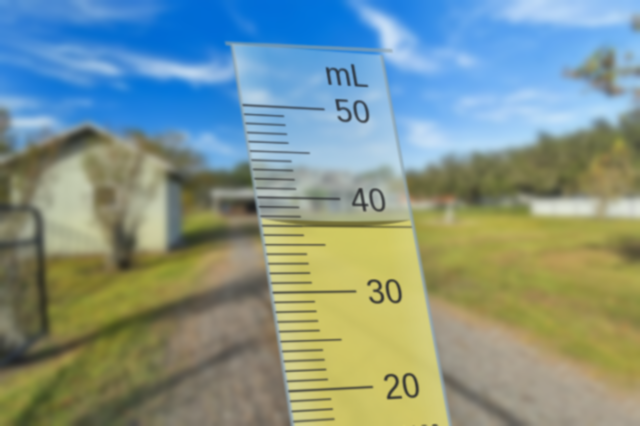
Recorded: 37 mL
